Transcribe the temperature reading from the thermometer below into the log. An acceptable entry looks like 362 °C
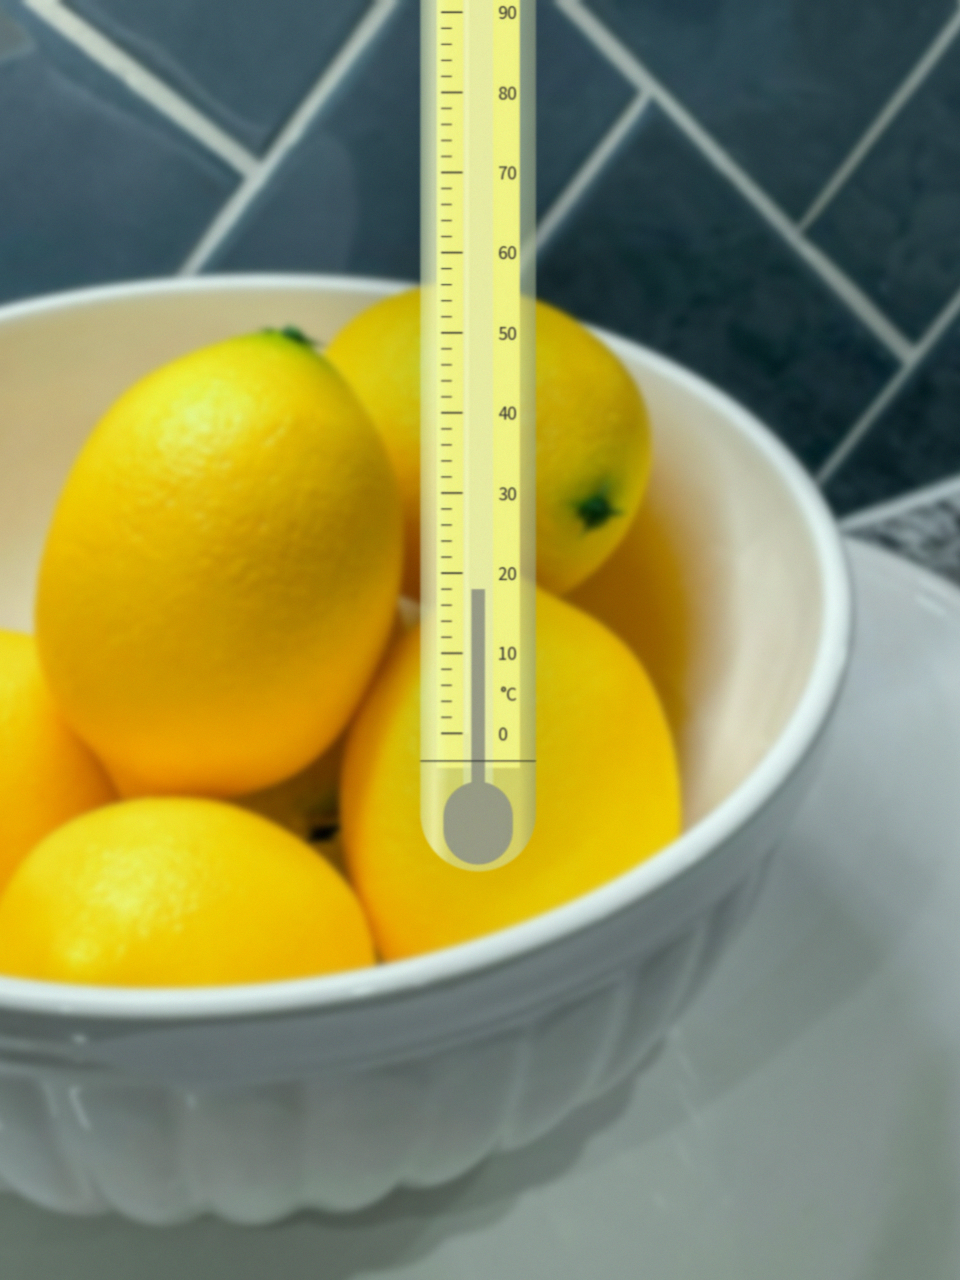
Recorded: 18 °C
